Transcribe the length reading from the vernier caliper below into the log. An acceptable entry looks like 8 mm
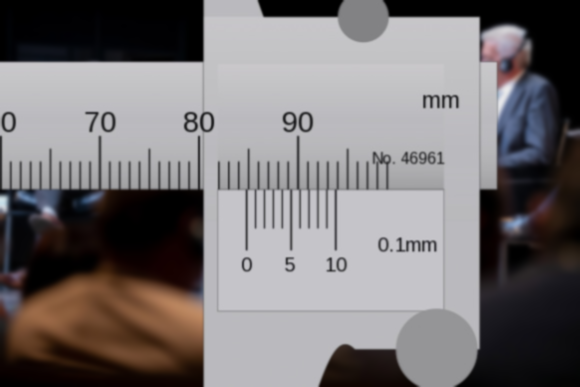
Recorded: 84.8 mm
